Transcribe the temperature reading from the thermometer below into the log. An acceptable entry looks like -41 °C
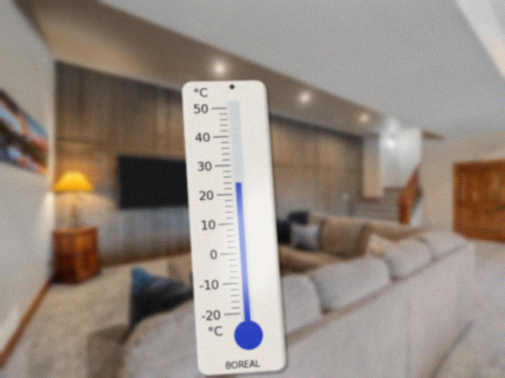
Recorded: 24 °C
